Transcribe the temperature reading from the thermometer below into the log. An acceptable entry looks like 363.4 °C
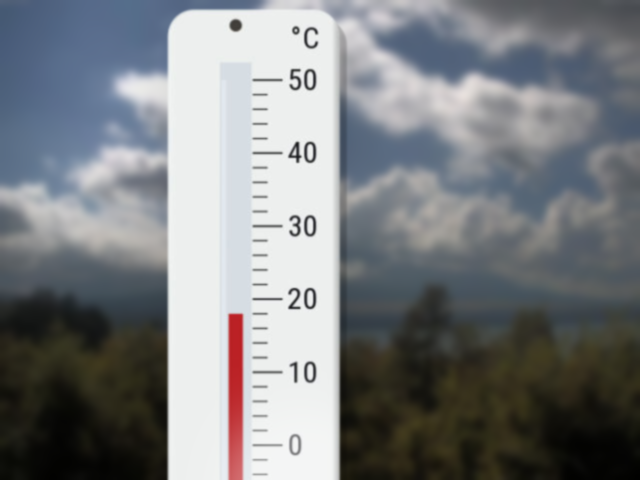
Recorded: 18 °C
